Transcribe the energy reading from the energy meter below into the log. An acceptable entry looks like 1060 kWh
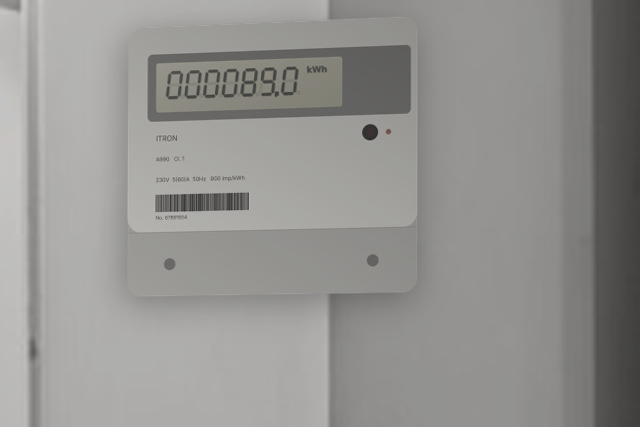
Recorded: 89.0 kWh
